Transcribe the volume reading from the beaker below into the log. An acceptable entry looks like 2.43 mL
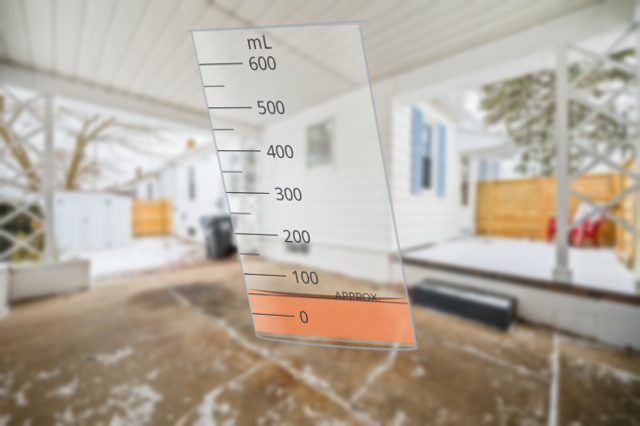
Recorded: 50 mL
